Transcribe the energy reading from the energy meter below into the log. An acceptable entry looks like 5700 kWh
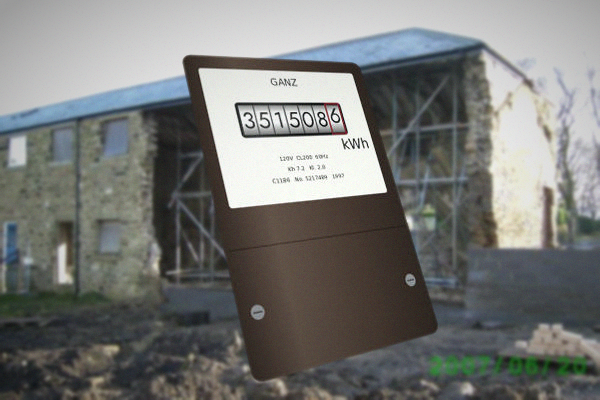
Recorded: 351508.6 kWh
